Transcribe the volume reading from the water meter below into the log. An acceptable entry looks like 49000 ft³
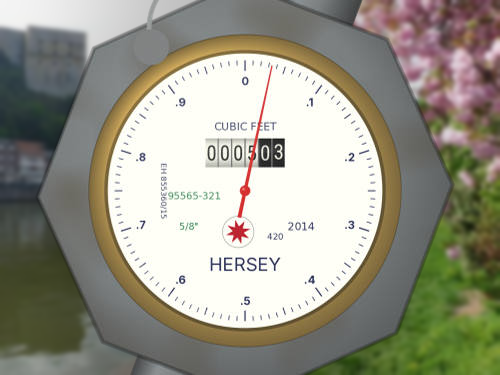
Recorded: 503.03 ft³
